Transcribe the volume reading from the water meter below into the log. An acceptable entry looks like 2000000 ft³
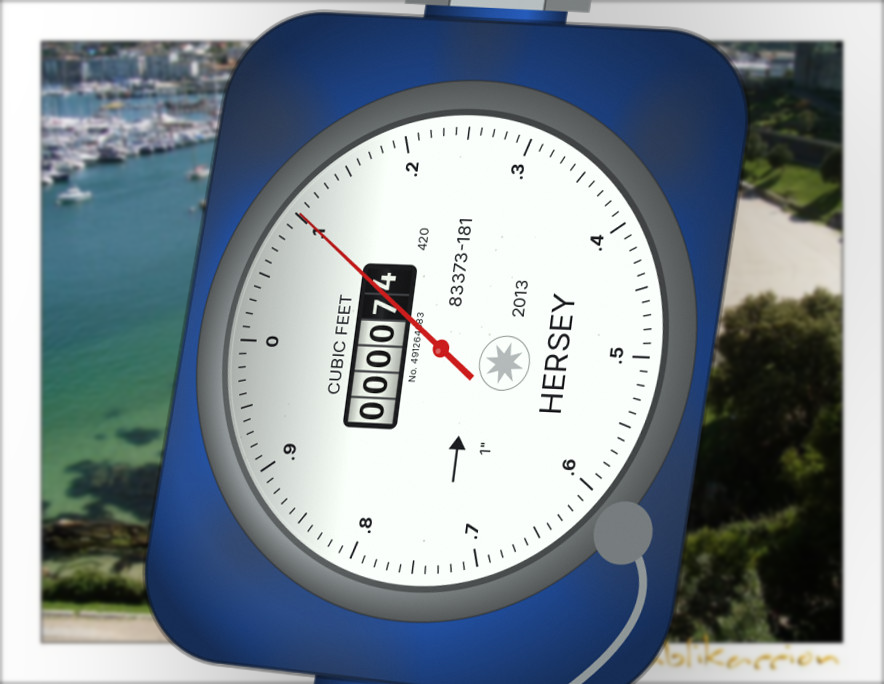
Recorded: 74.10 ft³
